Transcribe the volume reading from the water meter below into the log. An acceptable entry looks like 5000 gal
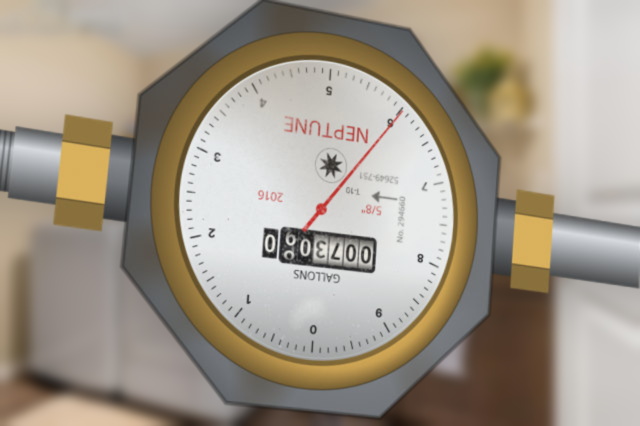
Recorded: 73086.0 gal
